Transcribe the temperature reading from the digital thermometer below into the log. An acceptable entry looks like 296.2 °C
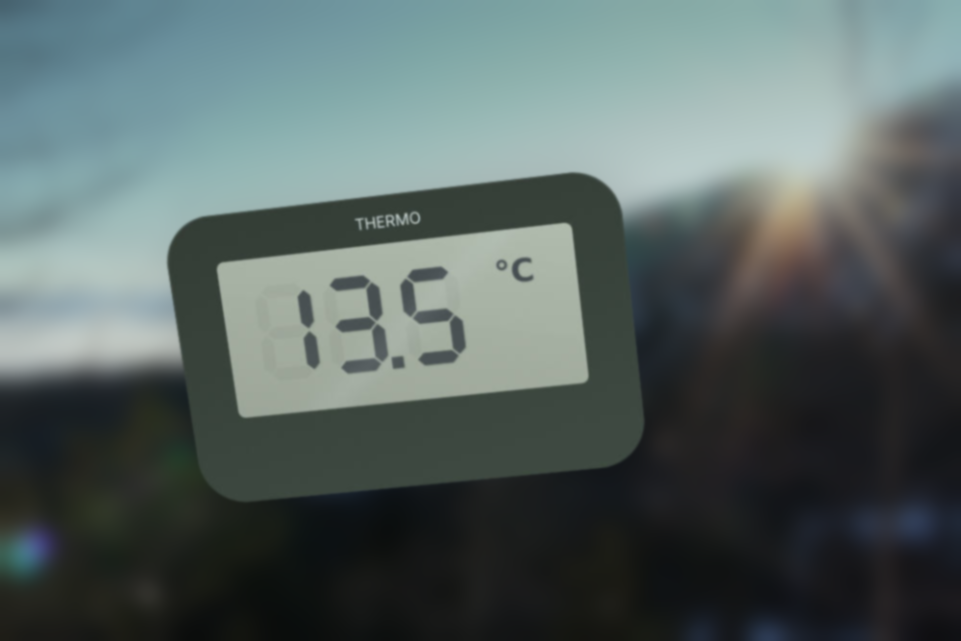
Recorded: 13.5 °C
